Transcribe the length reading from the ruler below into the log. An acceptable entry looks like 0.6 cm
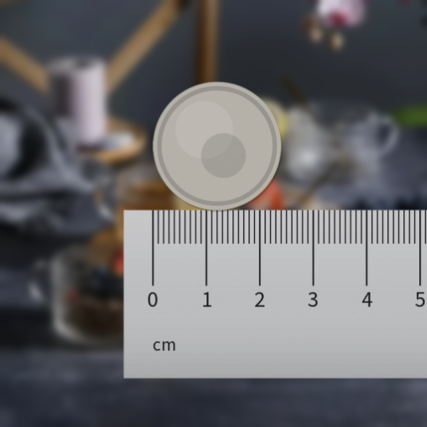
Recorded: 2.4 cm
